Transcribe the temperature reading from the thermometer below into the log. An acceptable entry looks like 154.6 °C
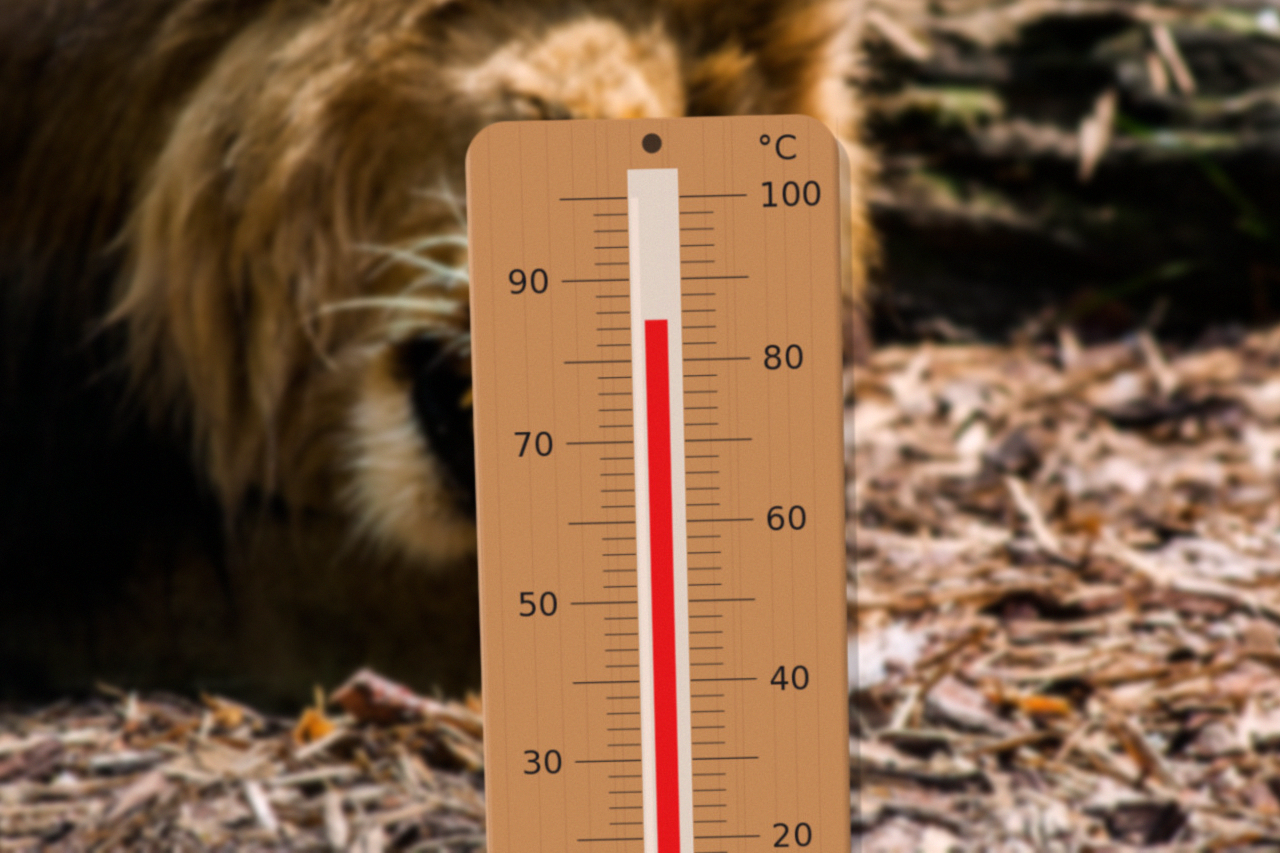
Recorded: 85 °C
